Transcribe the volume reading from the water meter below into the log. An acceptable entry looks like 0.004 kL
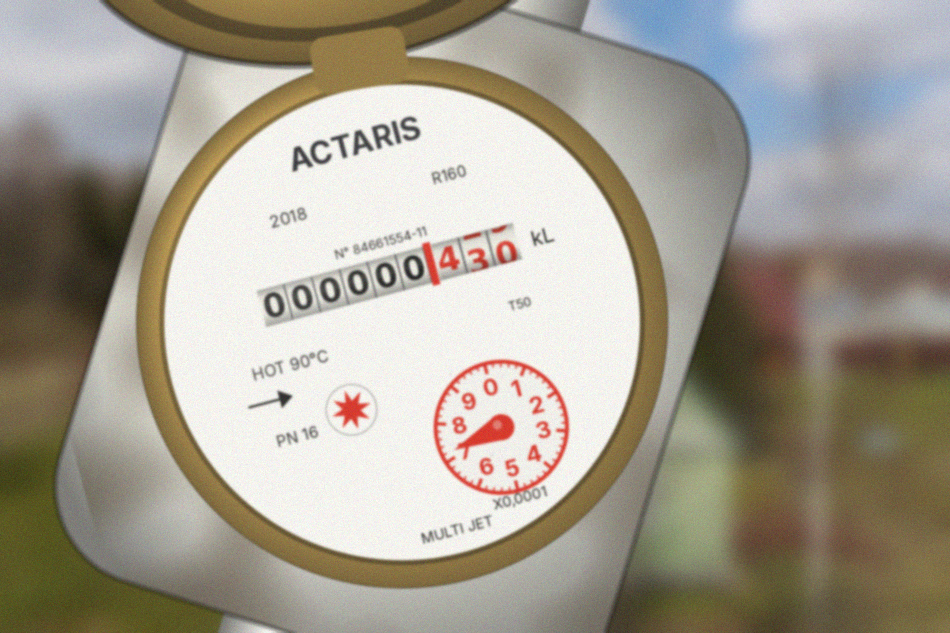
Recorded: 0.4297 kL
